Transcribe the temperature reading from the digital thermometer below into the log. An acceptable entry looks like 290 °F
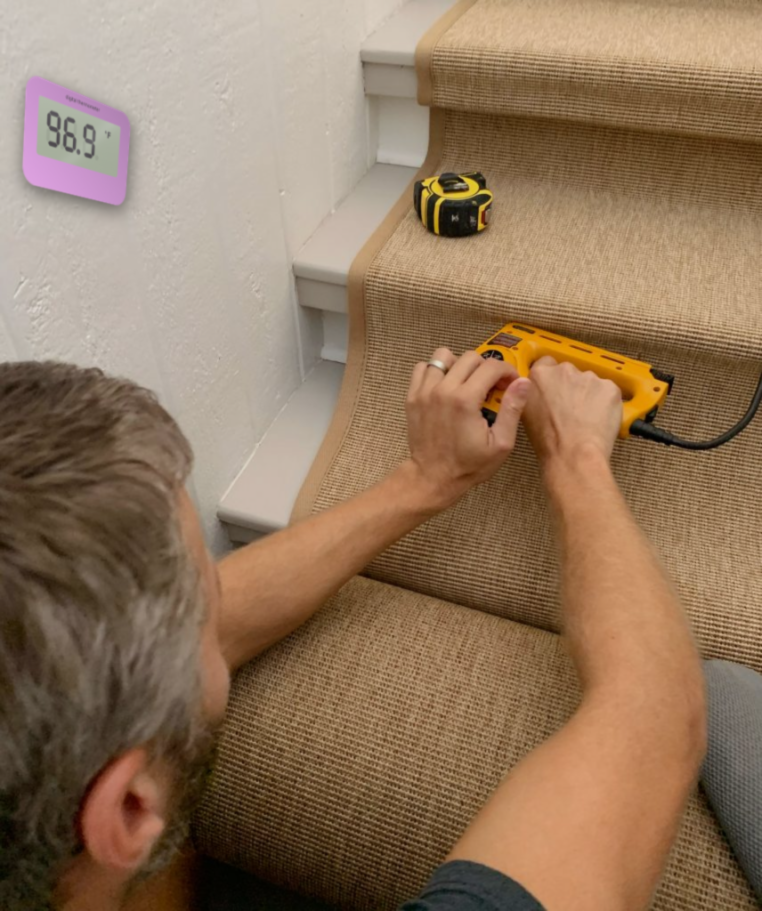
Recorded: 96.9 °F
